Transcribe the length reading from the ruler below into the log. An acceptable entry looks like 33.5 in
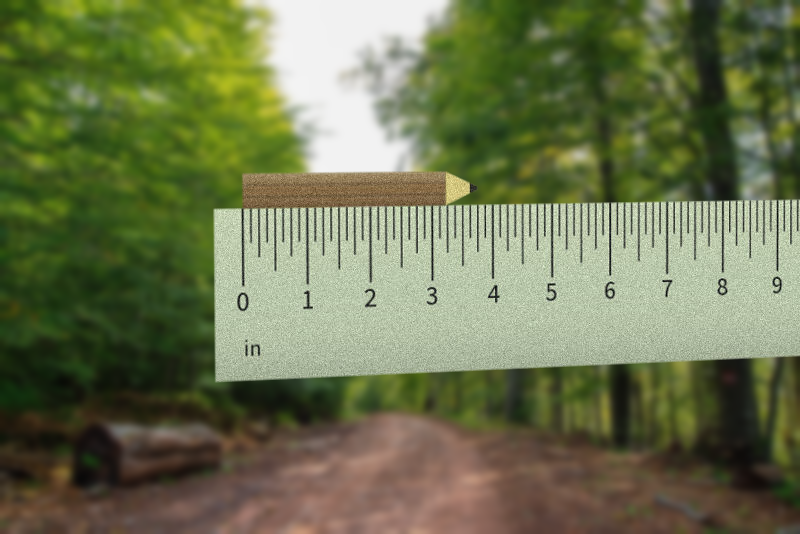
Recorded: 3.75 in
